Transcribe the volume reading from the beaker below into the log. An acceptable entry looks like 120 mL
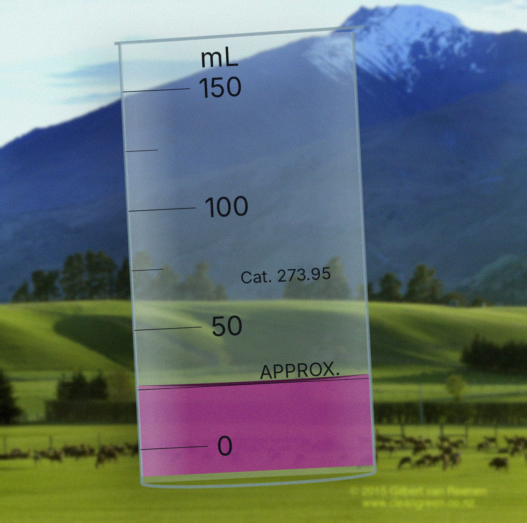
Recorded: 25 mL
